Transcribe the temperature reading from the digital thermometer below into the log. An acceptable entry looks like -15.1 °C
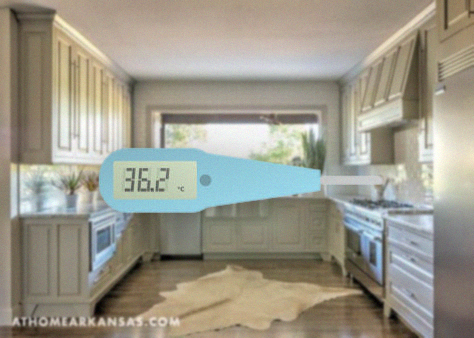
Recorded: 36.2 °C
